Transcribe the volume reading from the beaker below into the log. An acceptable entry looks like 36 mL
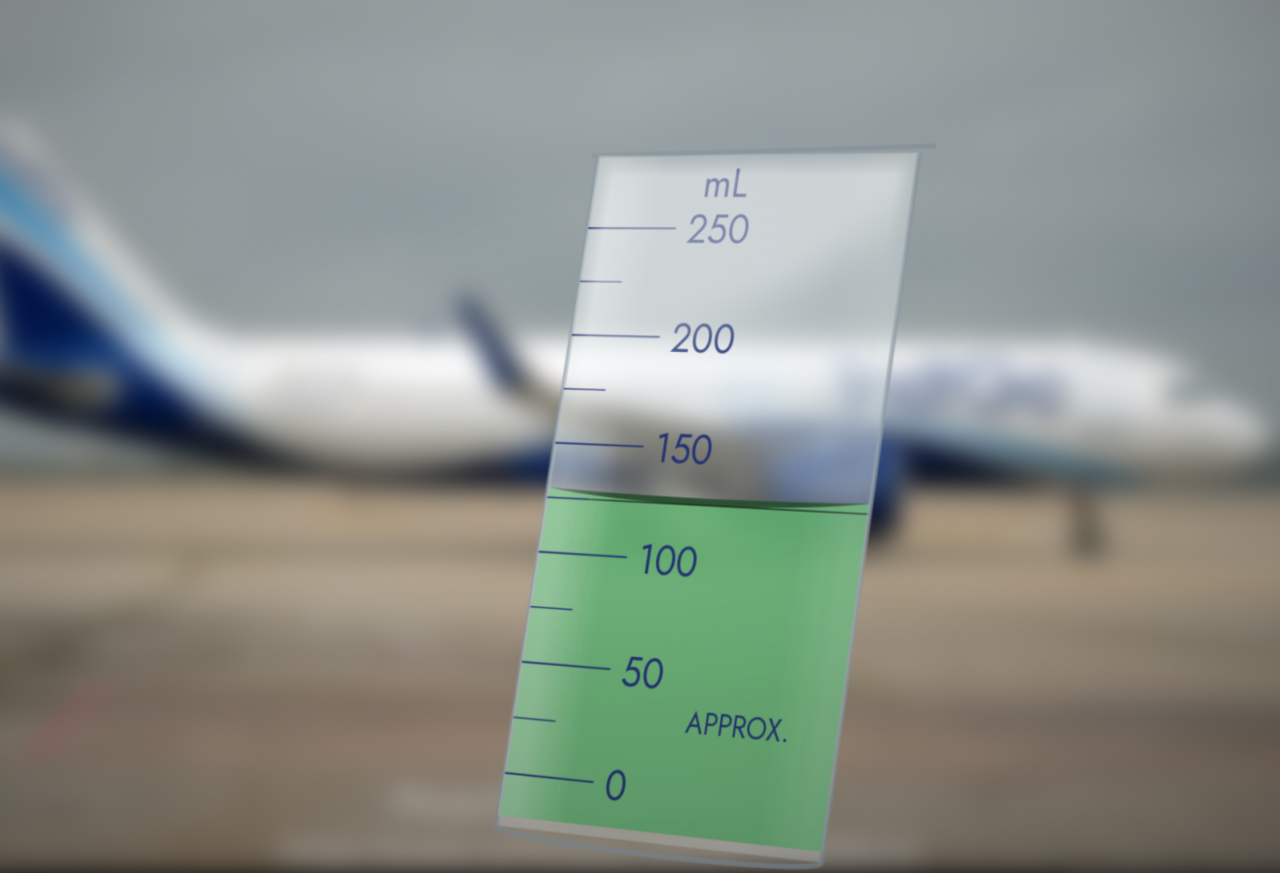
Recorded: 125 mL
